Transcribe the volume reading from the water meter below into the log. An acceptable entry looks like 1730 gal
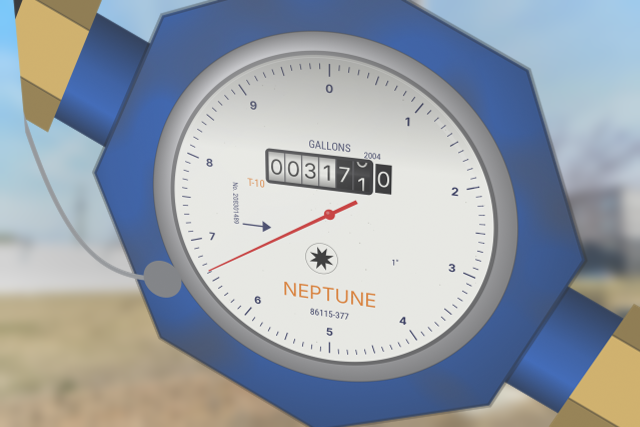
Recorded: 31706.6 gal
